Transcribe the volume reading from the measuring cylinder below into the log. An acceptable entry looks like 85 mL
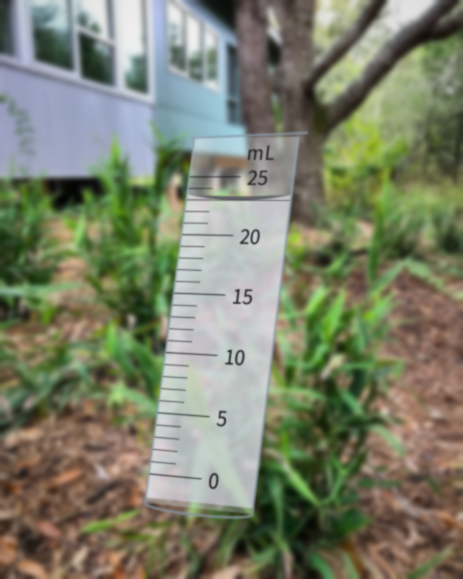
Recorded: 23 mL
